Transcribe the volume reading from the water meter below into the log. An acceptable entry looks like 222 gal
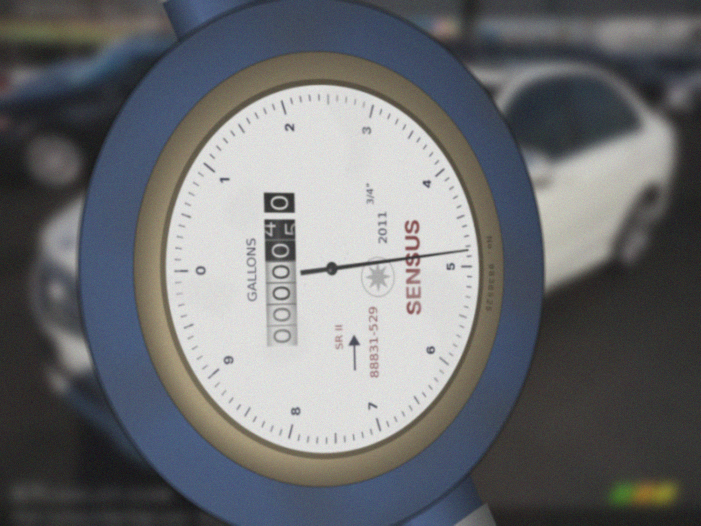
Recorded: 44.8 gal
